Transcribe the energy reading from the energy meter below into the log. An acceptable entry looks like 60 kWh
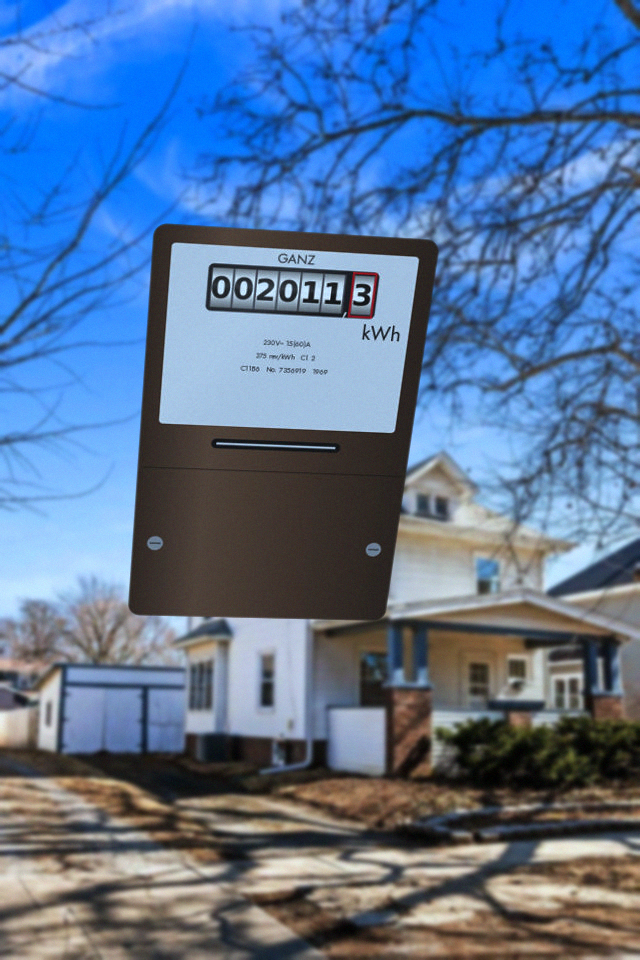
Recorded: 2011.3 kWh
